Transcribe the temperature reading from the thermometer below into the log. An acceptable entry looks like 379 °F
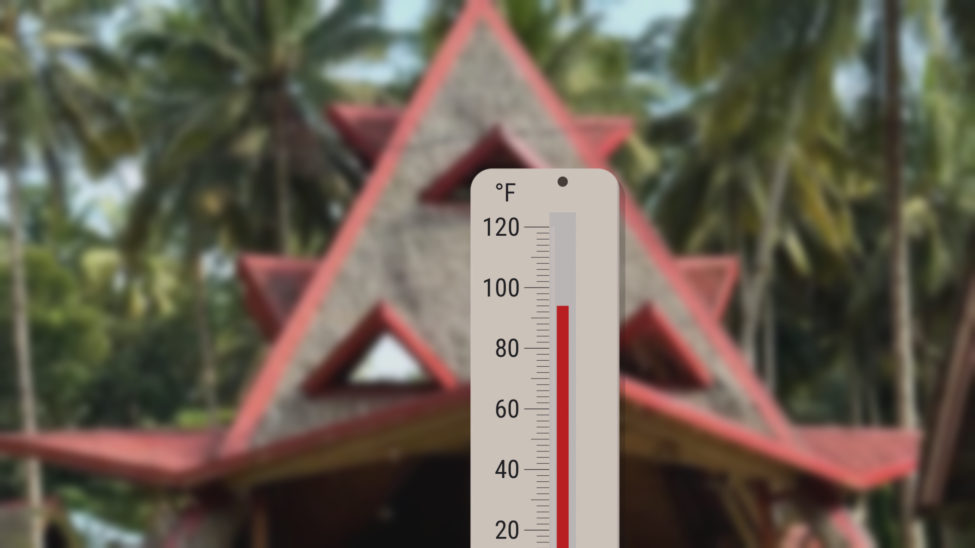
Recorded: 94 °F
